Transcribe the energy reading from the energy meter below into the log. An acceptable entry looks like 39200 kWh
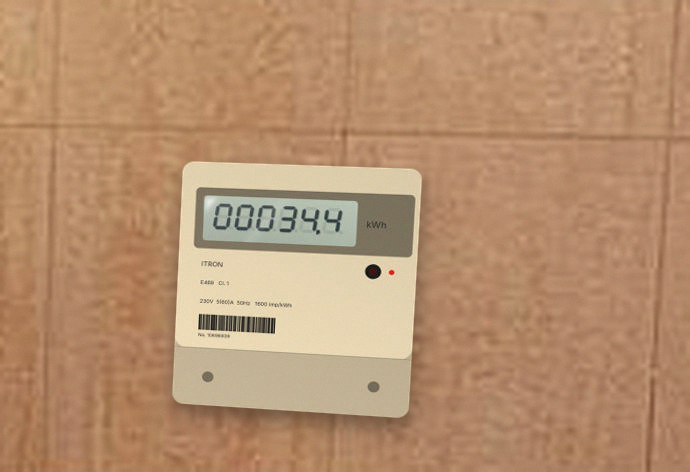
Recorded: 34.4 kWh
